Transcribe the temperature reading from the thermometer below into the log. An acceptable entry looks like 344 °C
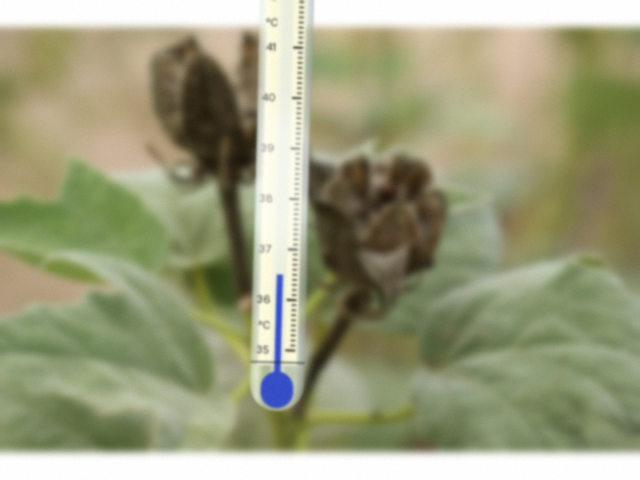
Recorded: 36.5 °C
